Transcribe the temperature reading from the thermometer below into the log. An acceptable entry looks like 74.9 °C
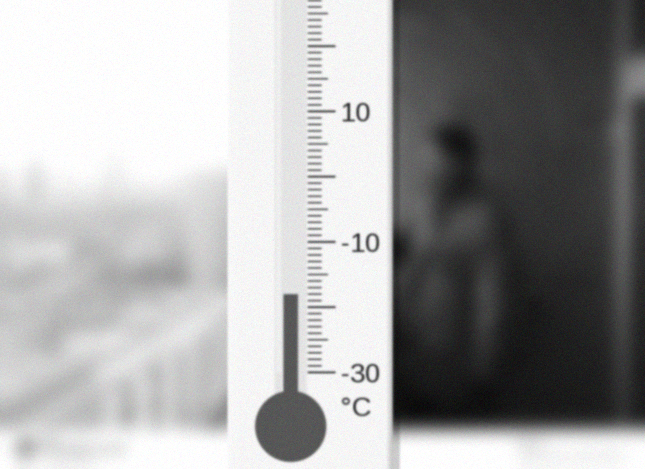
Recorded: -18 °C
